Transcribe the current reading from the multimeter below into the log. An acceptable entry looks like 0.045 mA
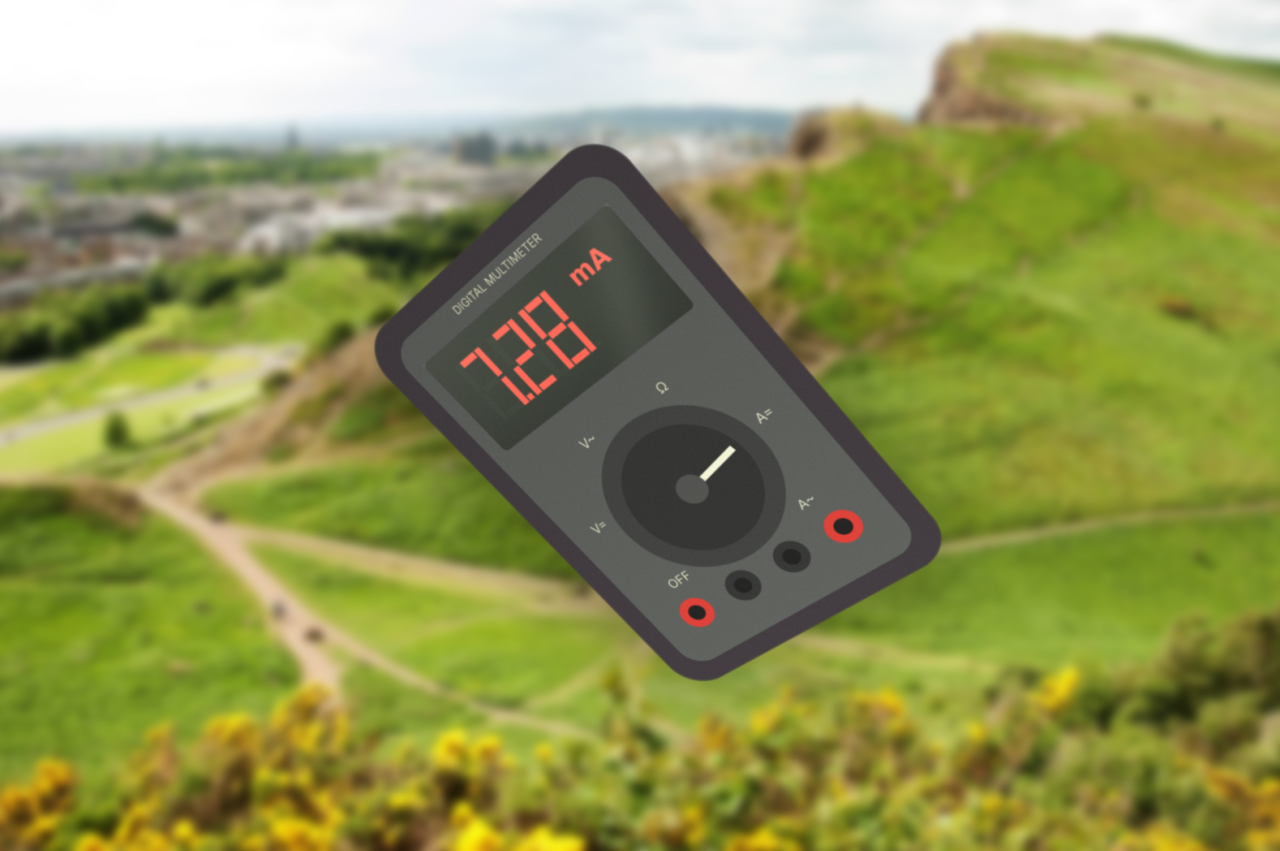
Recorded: 7.28 mA
